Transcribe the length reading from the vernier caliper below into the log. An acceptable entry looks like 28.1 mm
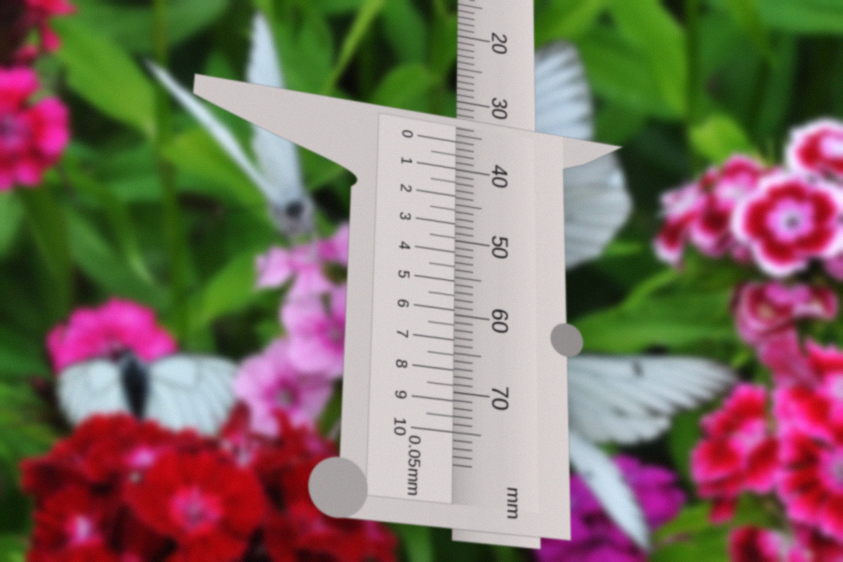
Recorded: 36.0 mm
